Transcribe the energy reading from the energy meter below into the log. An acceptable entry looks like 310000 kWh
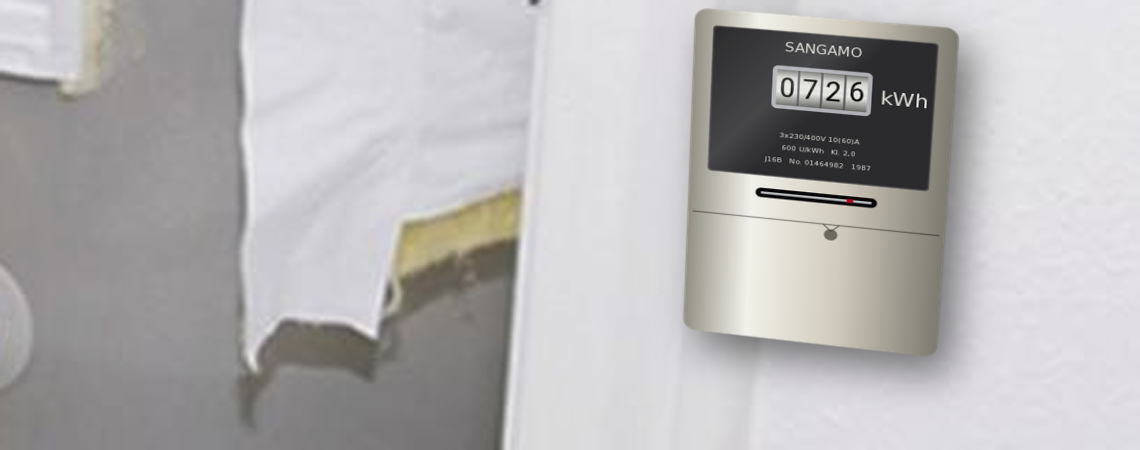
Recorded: 726 kWh
